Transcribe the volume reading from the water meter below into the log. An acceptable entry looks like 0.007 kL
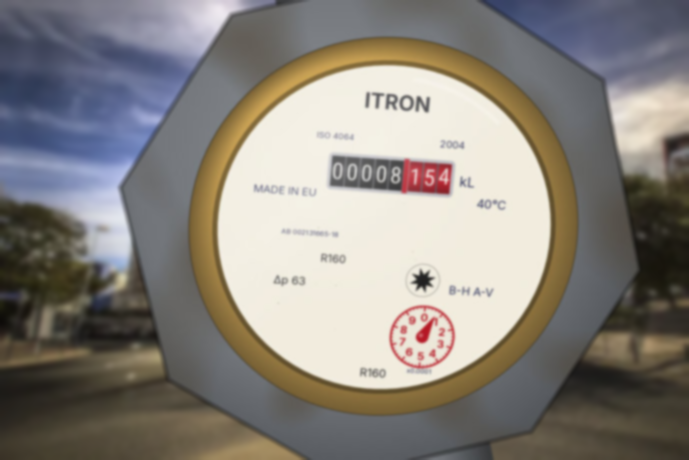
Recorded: 8.1540 kL
